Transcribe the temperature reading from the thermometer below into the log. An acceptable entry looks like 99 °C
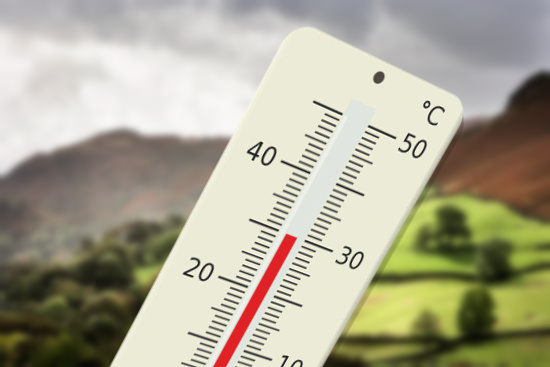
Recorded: 30 °C
